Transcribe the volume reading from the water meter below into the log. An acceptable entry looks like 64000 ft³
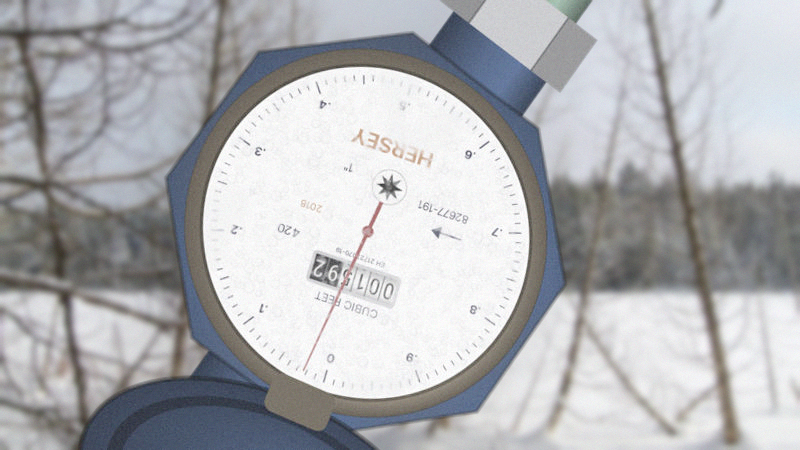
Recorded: 1592.02 ft³
